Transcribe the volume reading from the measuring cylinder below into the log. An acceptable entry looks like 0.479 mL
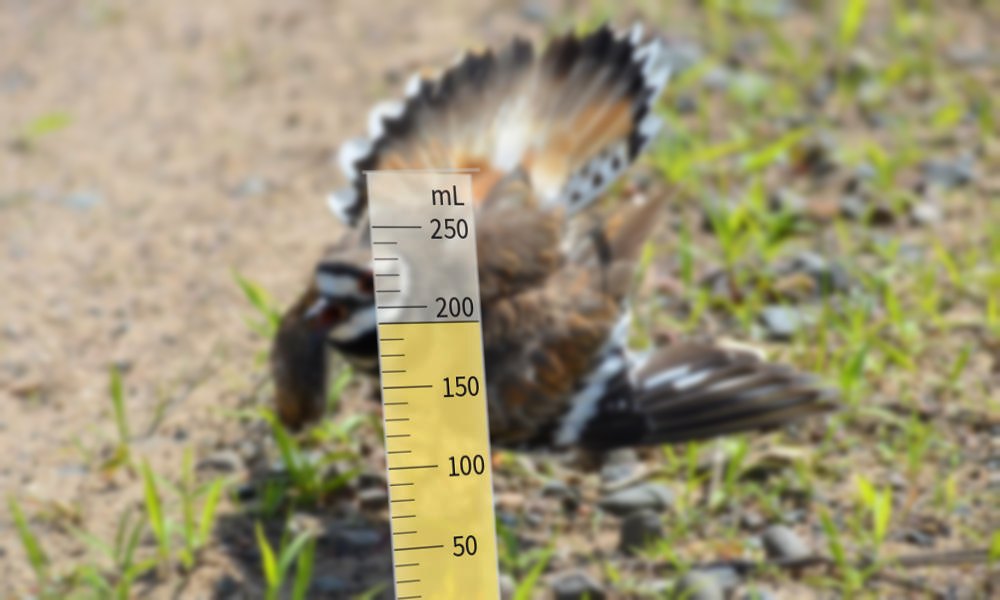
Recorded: 190 mL
